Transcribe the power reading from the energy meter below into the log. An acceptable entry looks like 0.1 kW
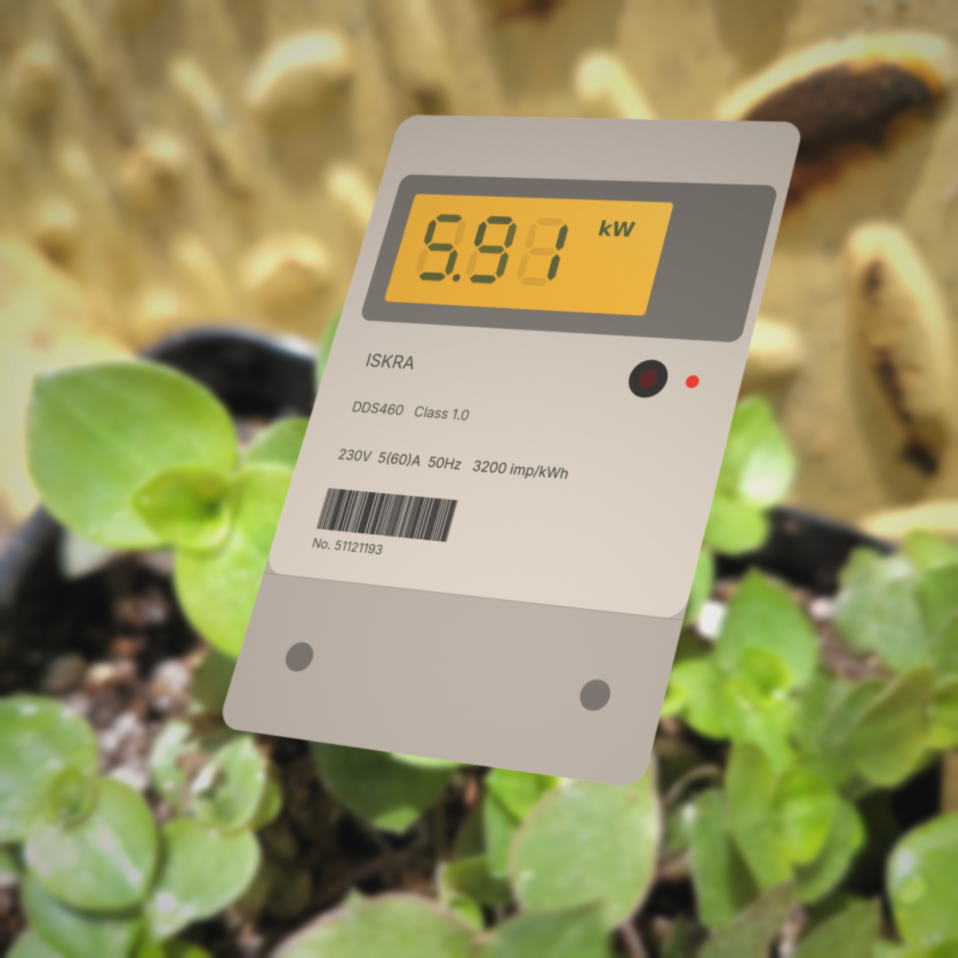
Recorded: 5.91 kW
